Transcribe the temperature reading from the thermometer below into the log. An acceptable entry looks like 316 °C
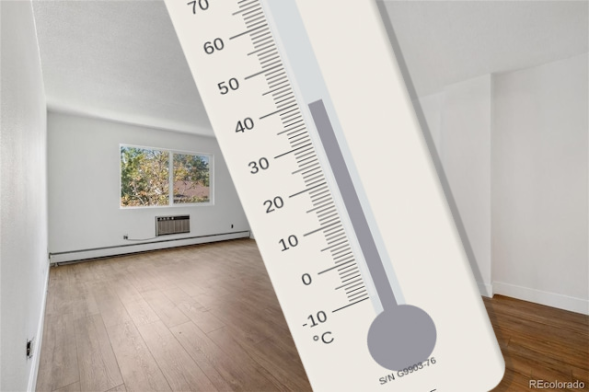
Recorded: 39 °C
